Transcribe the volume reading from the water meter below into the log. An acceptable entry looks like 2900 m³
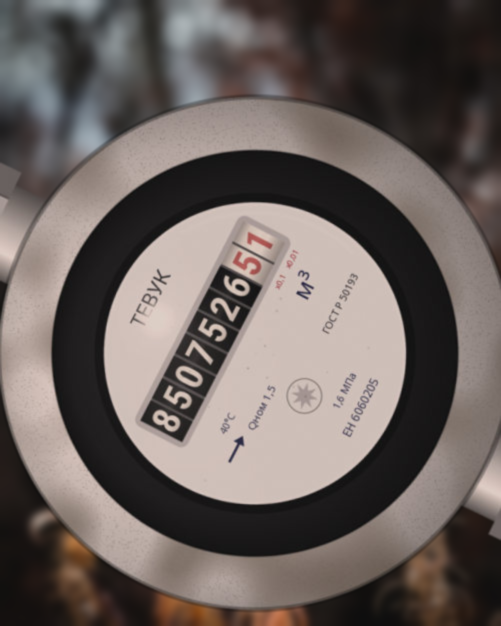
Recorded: 8507526.51 m³
